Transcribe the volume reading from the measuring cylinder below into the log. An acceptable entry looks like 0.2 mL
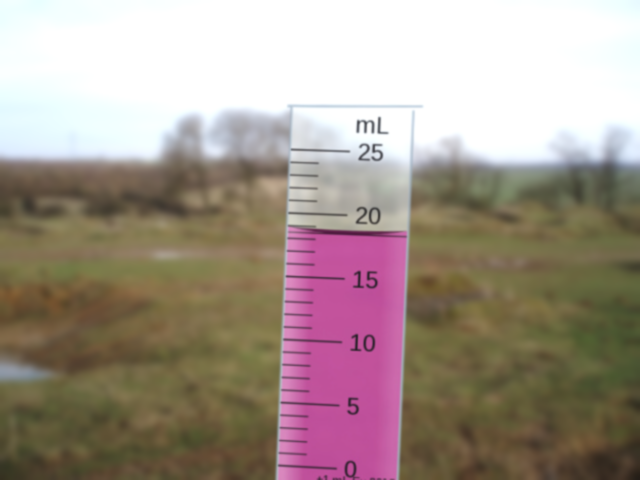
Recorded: 18.5 mL
